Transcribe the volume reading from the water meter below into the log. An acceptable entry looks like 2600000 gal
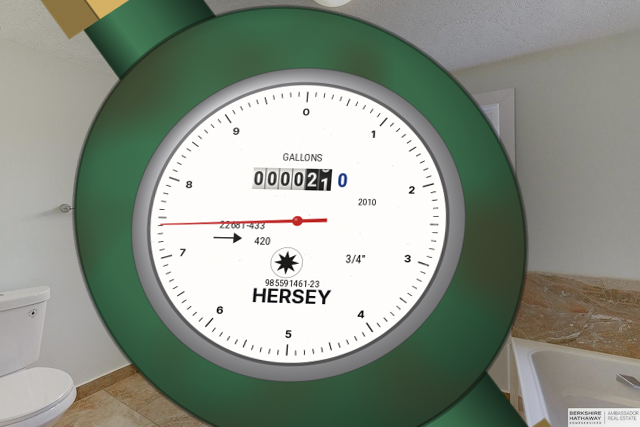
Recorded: 207.4 gal
